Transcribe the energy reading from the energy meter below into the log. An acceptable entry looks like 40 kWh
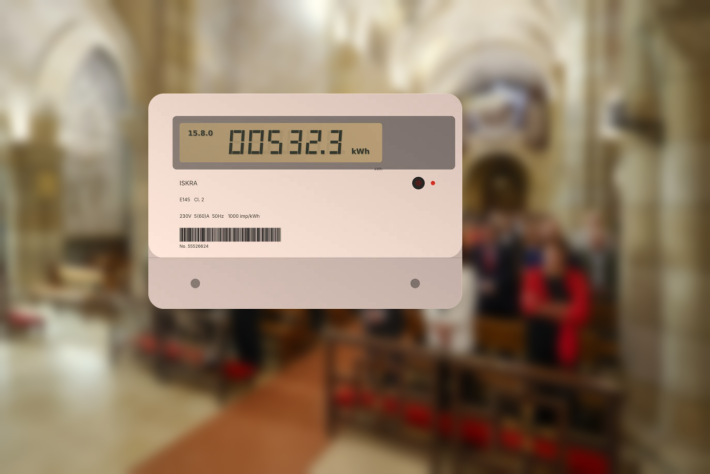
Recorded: 532.3 kWh
